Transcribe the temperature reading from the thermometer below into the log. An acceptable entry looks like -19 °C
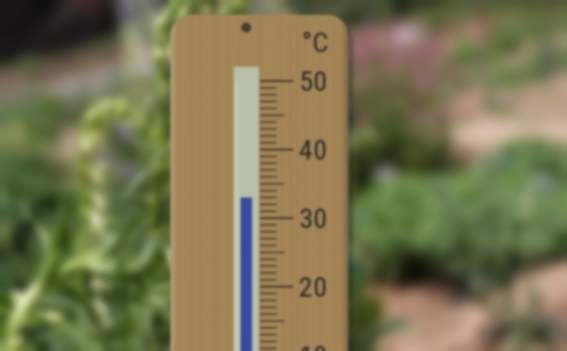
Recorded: 33 °C
